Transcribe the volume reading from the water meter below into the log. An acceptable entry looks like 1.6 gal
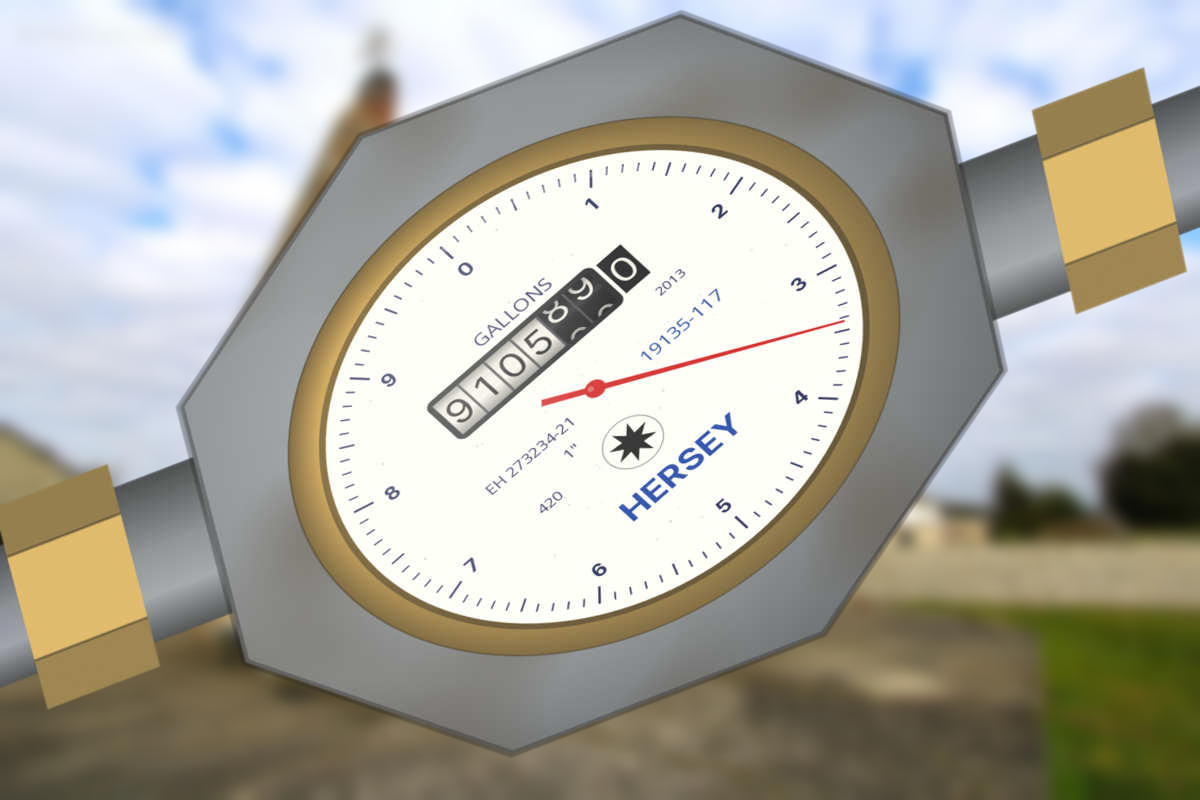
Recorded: 9105893.4 gal
